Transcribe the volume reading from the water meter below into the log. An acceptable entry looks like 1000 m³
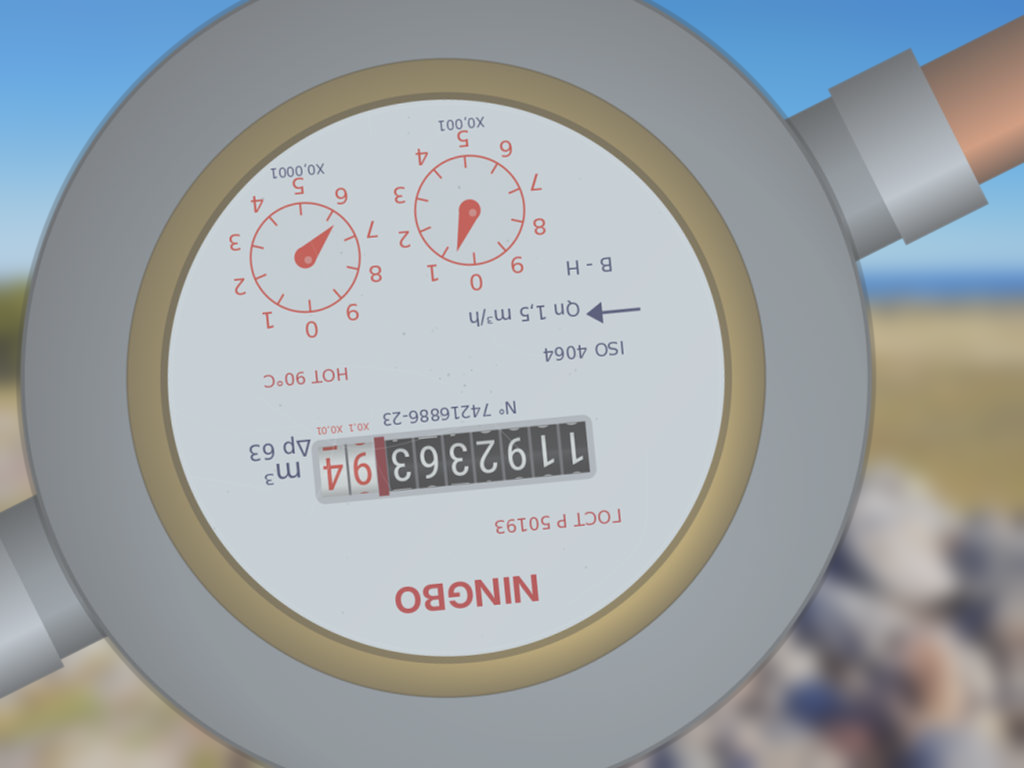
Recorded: 1192363.9406 m³
